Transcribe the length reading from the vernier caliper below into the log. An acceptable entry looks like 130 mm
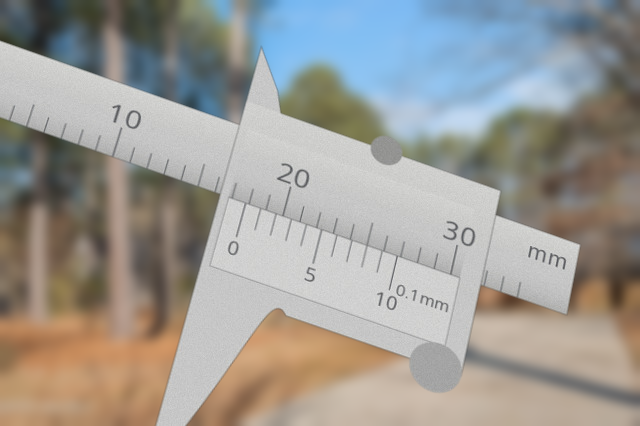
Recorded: 17.8 mm
